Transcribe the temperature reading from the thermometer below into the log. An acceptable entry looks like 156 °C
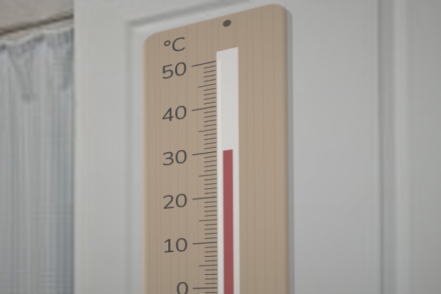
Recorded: 30 °C
